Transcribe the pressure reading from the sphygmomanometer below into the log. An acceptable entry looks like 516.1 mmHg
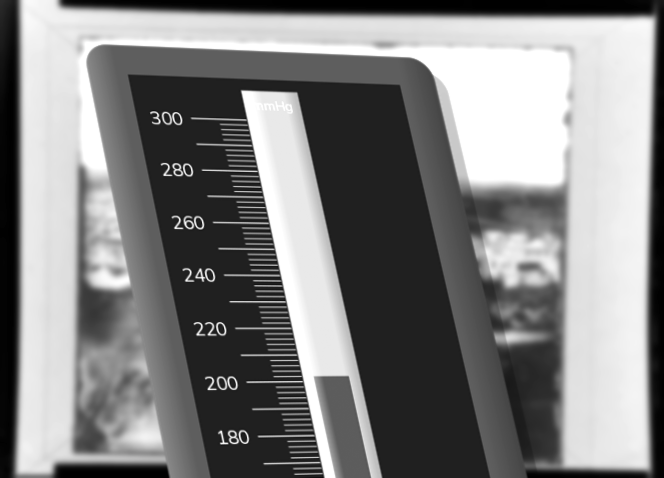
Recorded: 202 mmHg
